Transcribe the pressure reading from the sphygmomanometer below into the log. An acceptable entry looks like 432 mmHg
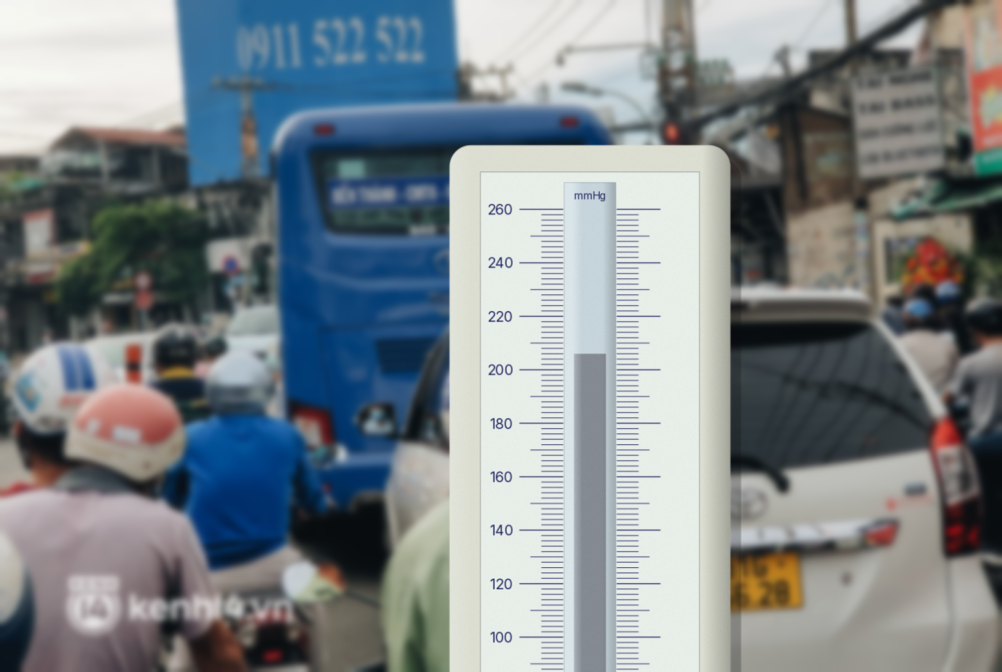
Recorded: 206 mmHg
